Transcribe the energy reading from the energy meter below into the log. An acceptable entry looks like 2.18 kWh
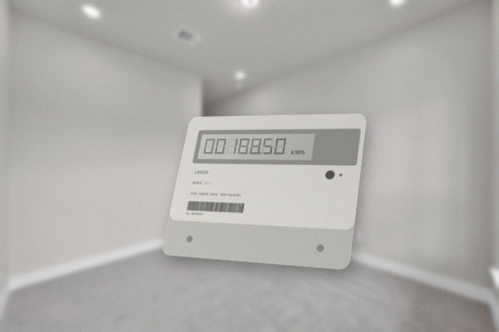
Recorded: 188.50 kWh
